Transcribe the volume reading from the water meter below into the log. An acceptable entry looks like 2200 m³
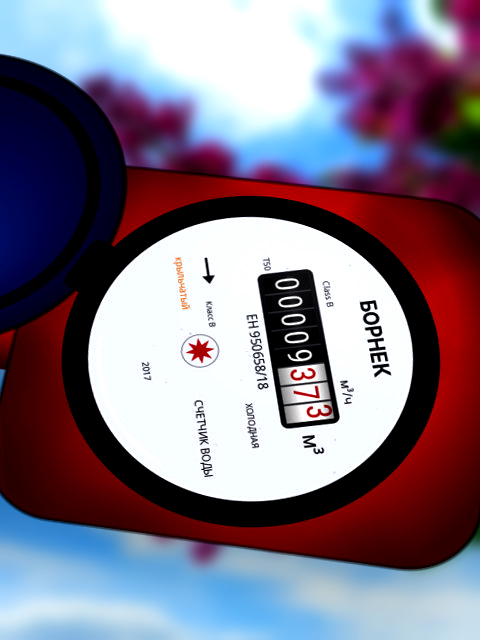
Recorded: 9.373 m³
